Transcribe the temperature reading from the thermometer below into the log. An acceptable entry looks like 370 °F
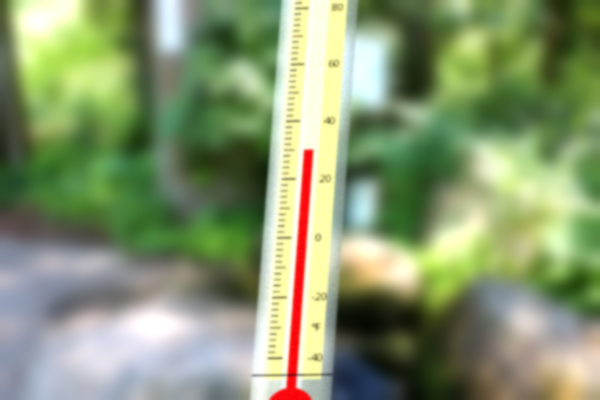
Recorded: 30 °F
